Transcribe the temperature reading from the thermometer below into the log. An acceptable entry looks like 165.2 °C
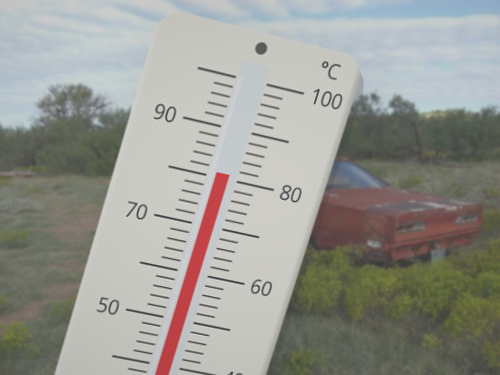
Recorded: 81 °C
